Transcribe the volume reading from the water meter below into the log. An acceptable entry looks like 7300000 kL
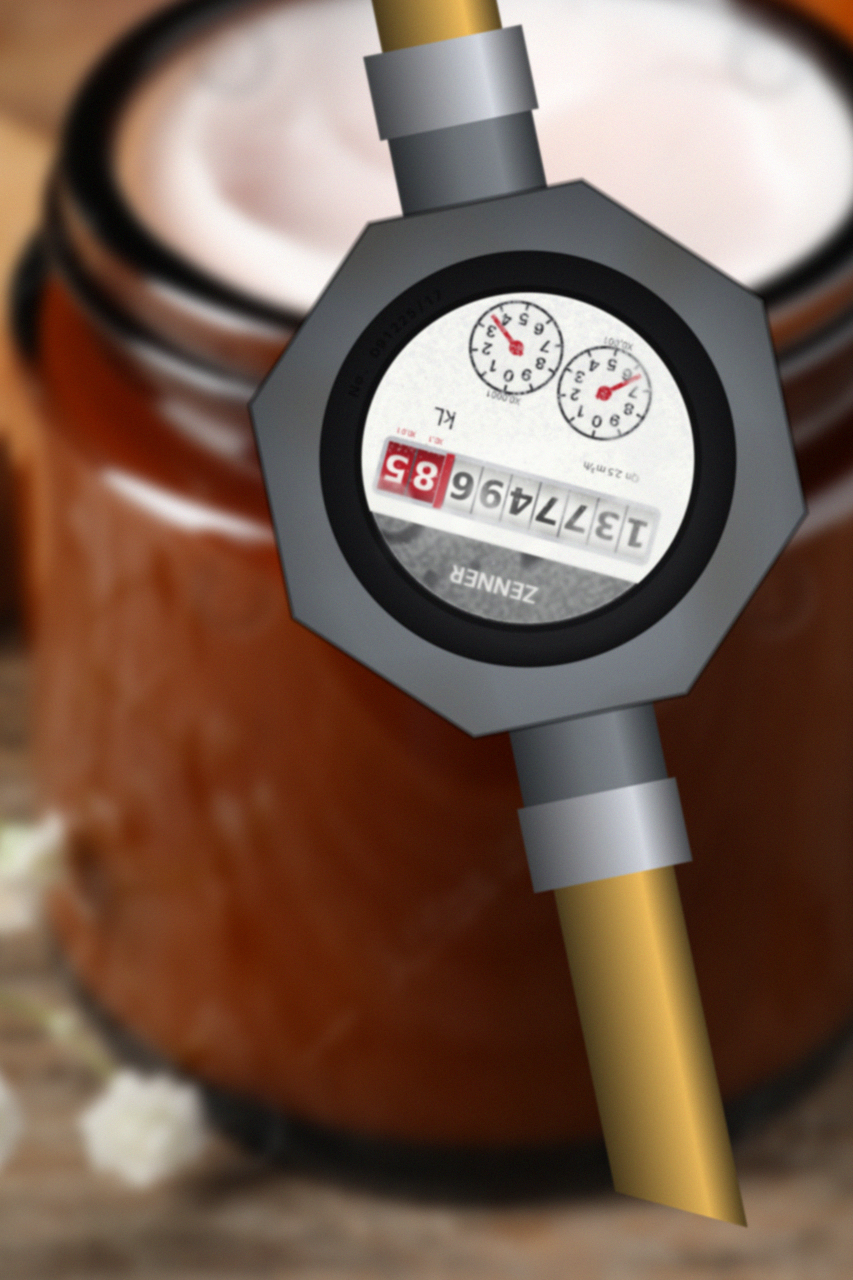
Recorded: 1377496.8563 kL
